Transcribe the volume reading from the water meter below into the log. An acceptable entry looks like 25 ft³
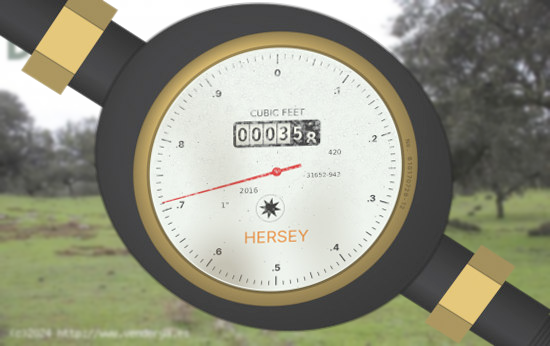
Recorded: 357.71 ft³
